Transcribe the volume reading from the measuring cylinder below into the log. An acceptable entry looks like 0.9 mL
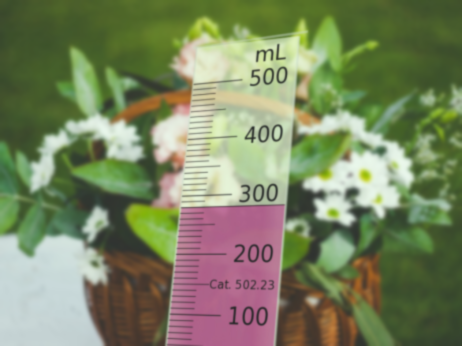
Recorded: 280 mL
